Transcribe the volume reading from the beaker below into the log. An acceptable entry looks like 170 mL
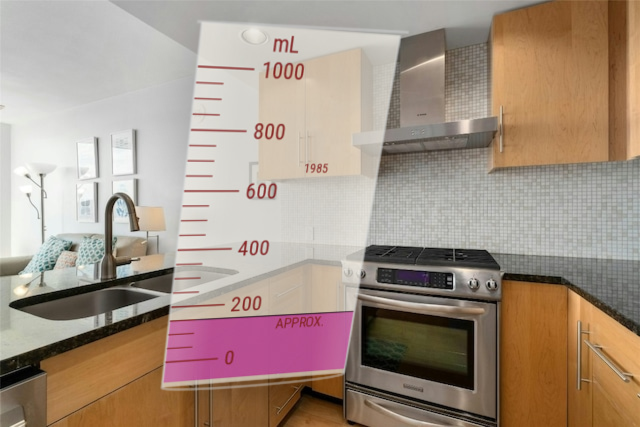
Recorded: 150 mL
